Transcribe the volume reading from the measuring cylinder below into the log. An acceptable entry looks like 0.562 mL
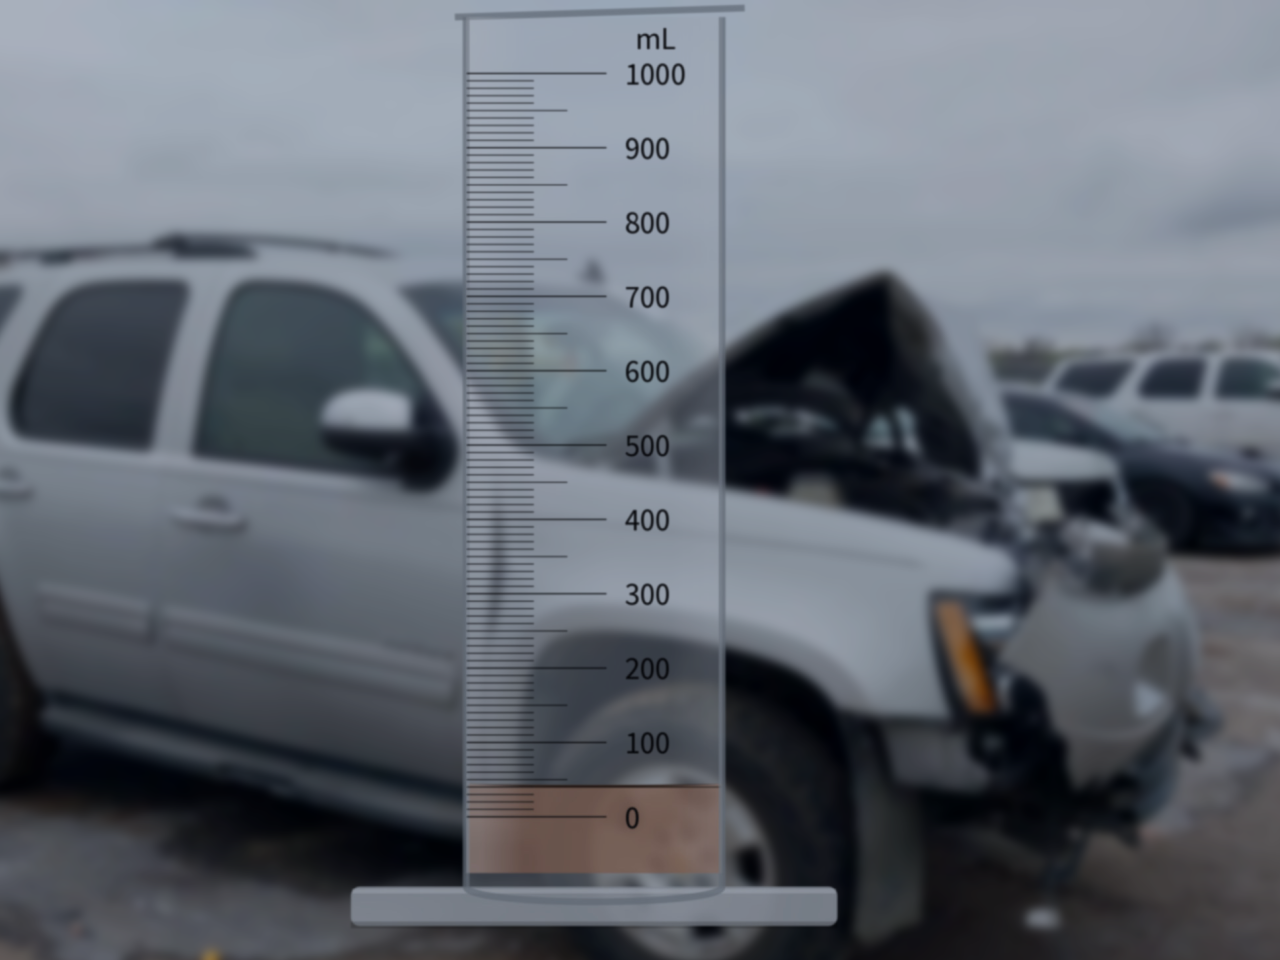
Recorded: 40 mL
